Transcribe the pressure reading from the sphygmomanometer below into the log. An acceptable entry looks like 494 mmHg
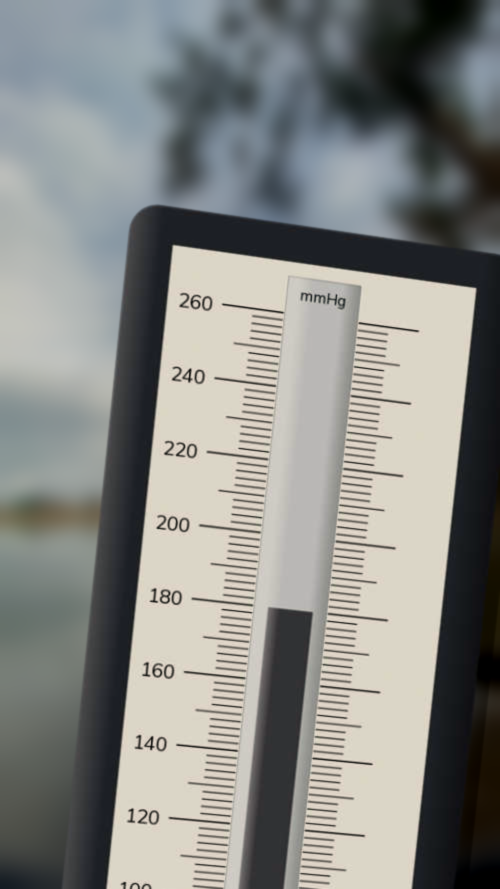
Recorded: 180 mmHg
